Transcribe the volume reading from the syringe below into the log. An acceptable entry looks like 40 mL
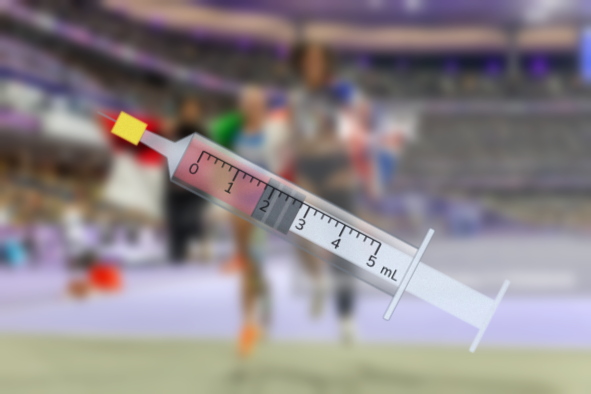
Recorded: 1.8 mL
